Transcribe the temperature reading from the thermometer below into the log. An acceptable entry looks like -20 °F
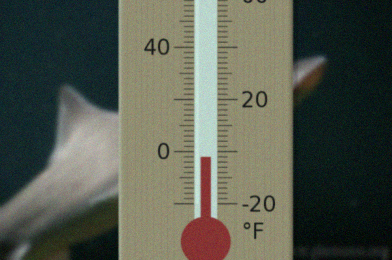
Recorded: -2 °F
